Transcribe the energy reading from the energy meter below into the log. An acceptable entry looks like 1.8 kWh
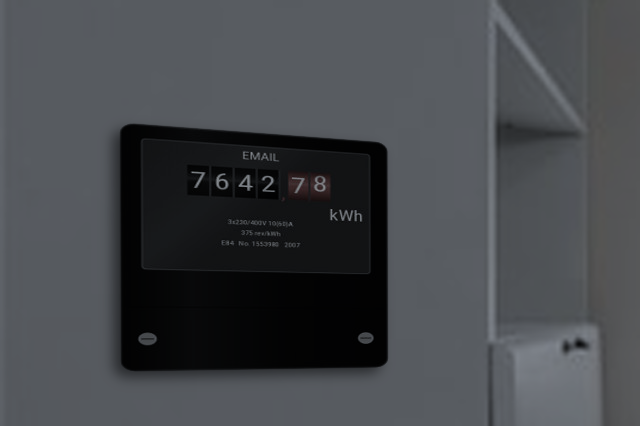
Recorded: 7642.78 kWh
